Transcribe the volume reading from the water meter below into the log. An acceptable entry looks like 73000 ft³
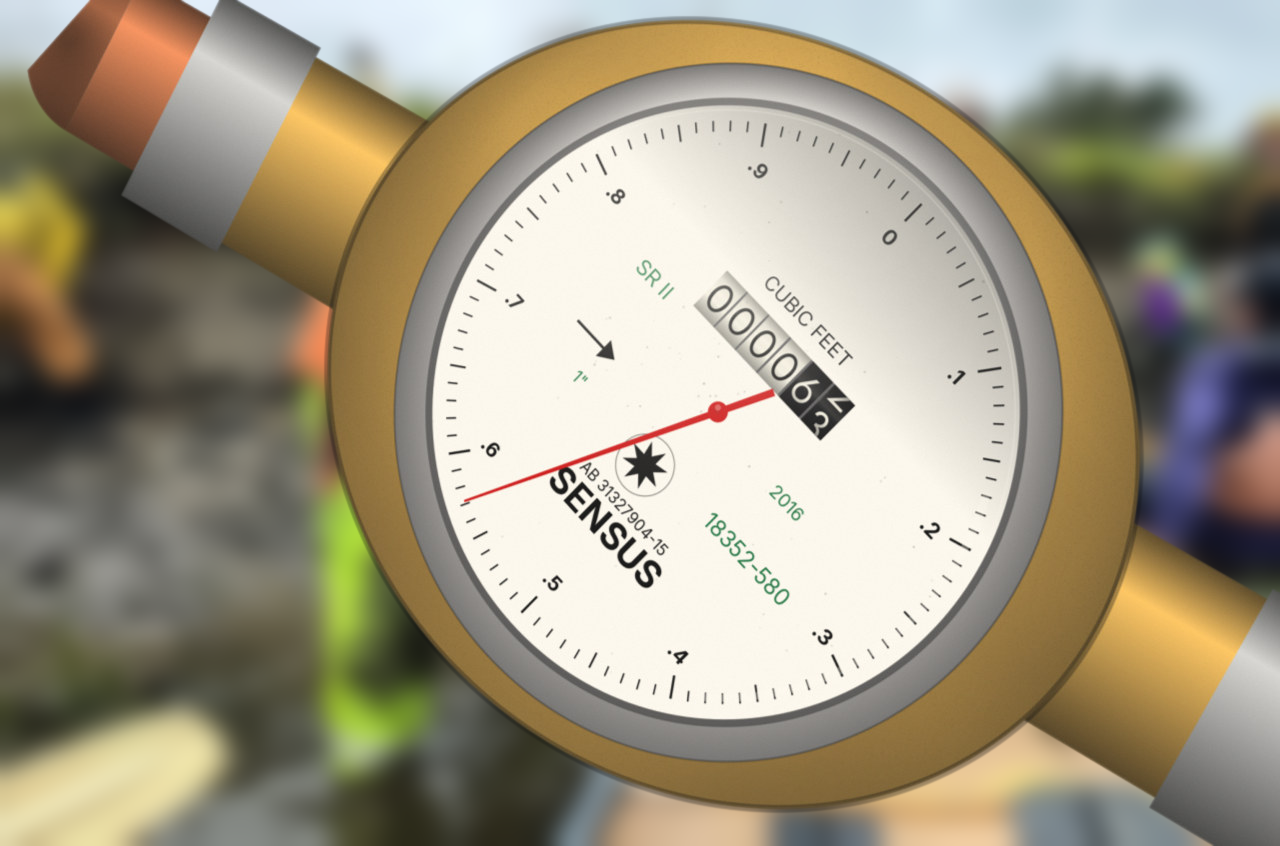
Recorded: 62.57 ft³
